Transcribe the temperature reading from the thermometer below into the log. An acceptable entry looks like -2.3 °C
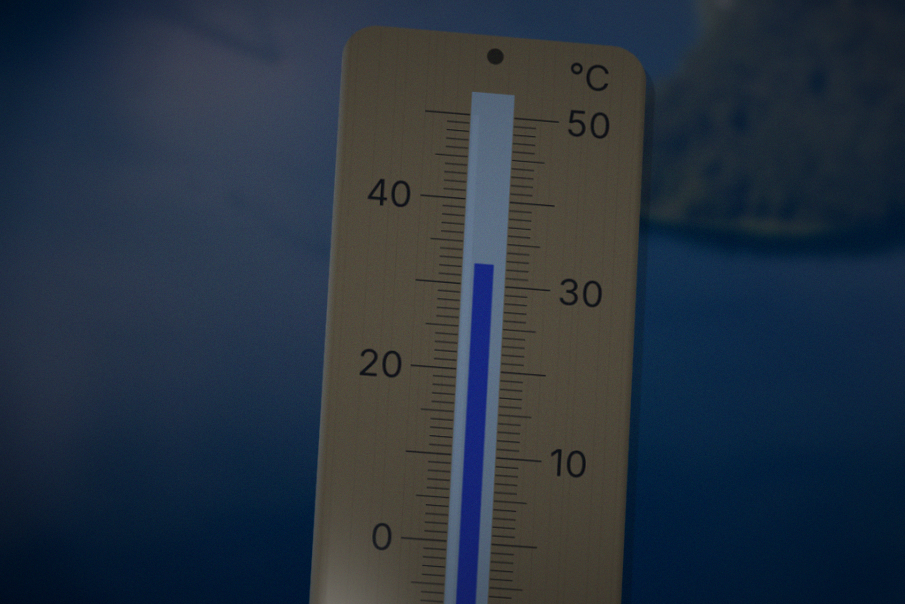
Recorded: 32.5 °C
